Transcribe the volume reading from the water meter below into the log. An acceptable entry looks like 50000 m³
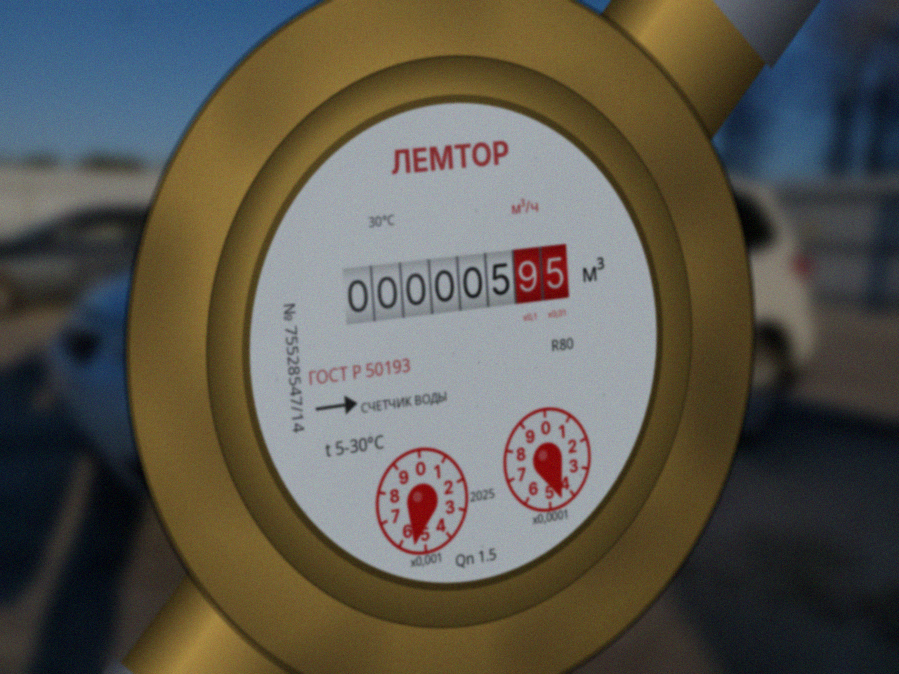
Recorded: 5.9554 m³
